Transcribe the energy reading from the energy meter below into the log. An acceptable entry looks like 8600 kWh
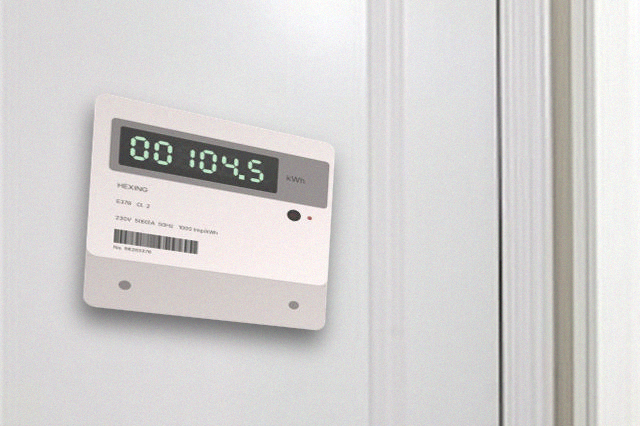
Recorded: 104.5 kWh
